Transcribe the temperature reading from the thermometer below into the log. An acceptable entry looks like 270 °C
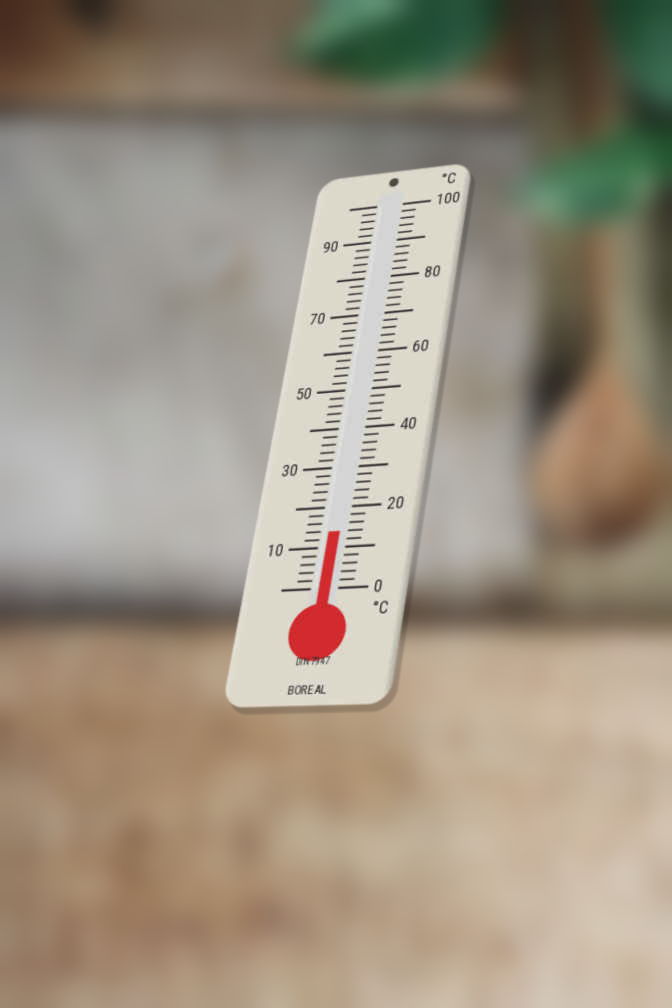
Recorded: 14 °C
